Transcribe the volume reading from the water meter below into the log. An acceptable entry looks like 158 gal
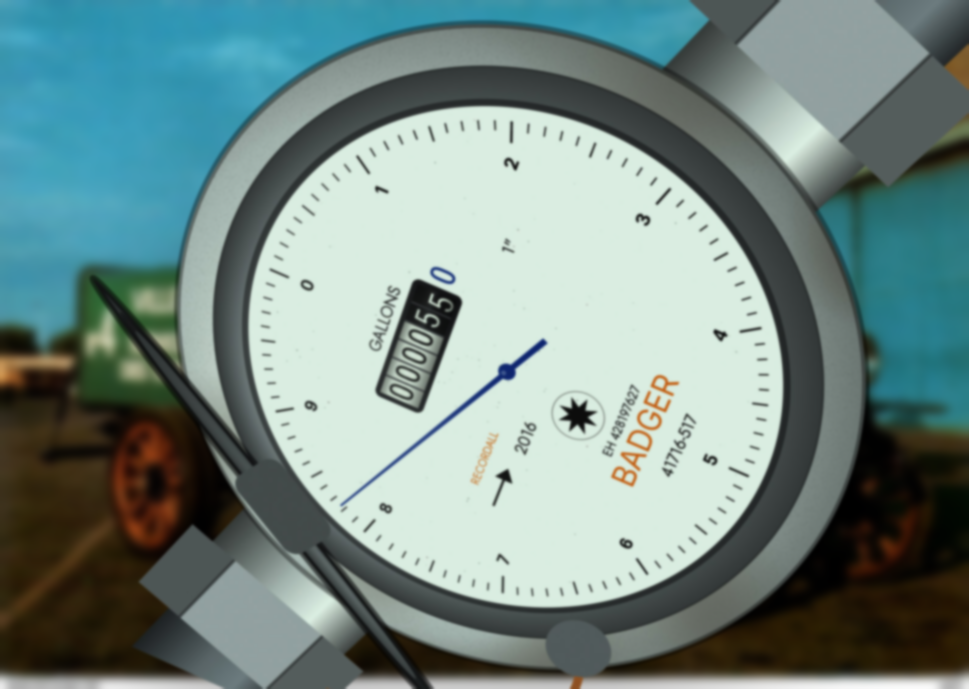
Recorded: 548.2 gal
